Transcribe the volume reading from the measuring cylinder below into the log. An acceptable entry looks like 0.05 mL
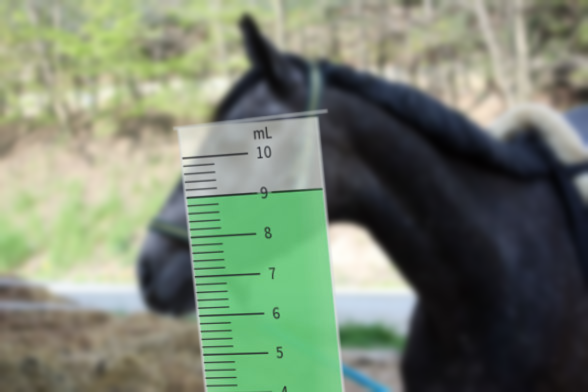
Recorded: 9 mL
